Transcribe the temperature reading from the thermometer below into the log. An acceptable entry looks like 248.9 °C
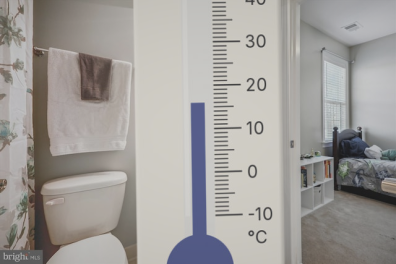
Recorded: 16 °C
